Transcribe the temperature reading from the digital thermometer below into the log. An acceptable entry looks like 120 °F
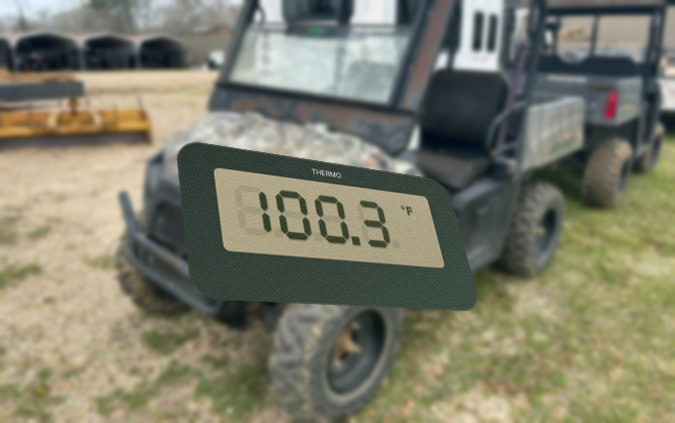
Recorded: 100.3 °F
